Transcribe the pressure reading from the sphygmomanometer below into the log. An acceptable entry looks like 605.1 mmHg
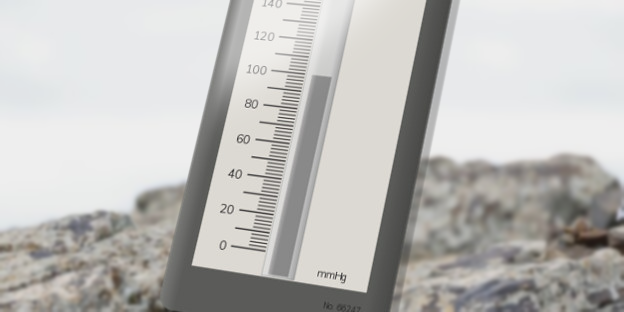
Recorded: 100 mmHg
